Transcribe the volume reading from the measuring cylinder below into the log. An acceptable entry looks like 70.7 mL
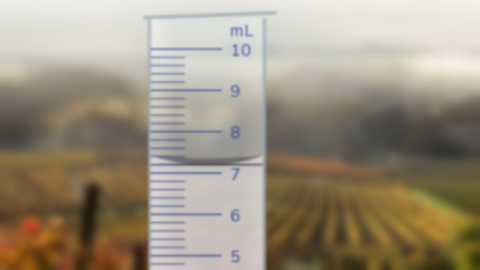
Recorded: 7.2 mL
